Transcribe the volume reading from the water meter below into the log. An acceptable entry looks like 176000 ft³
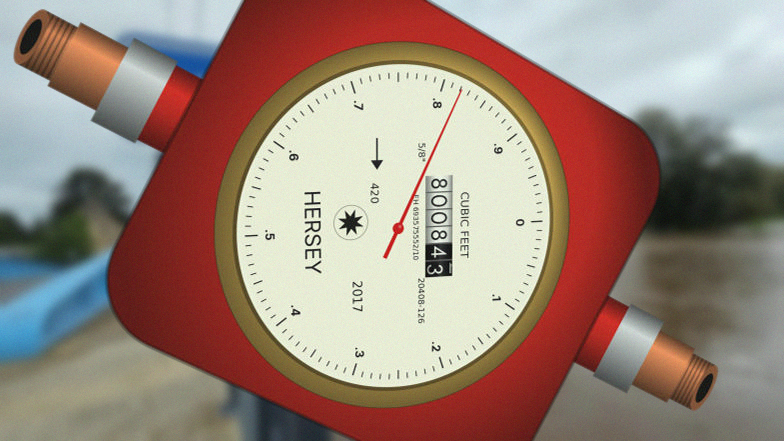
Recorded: 800842.82 ft³
